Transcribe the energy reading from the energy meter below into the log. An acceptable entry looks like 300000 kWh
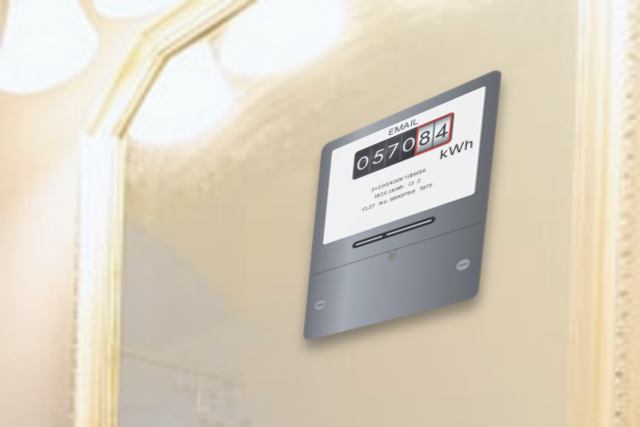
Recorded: 570.84 kWh
